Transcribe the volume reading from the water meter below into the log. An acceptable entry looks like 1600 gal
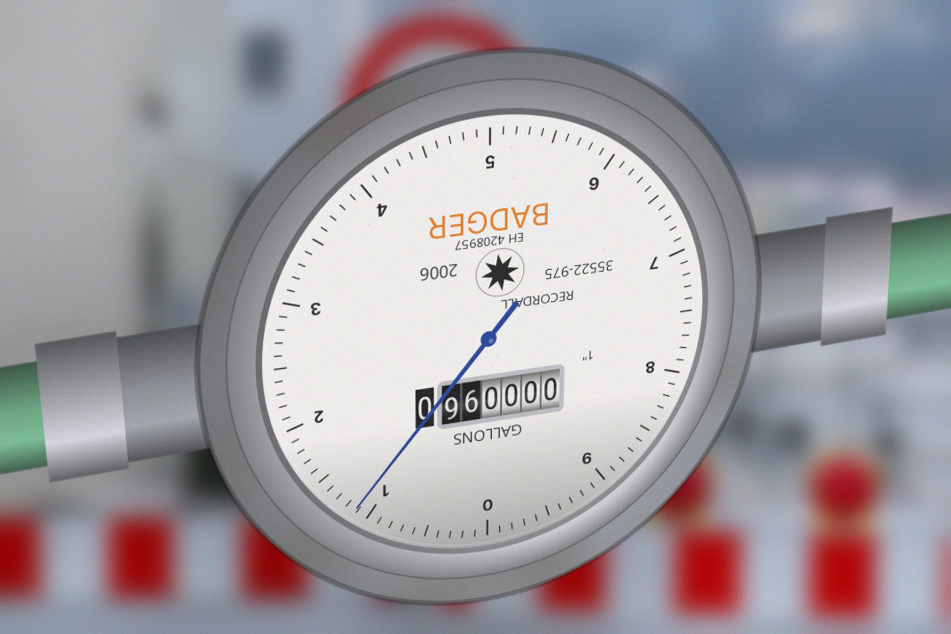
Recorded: 961.1 gal
